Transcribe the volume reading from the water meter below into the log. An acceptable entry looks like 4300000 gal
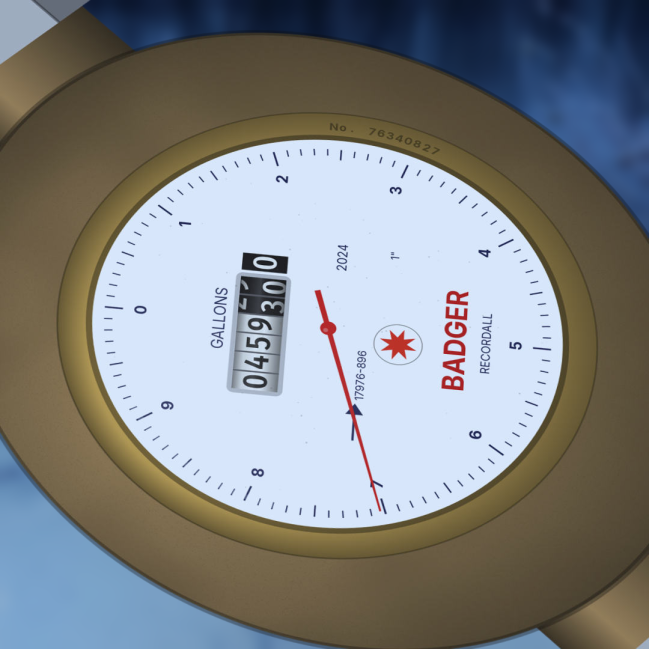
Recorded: 459297.0 gal
